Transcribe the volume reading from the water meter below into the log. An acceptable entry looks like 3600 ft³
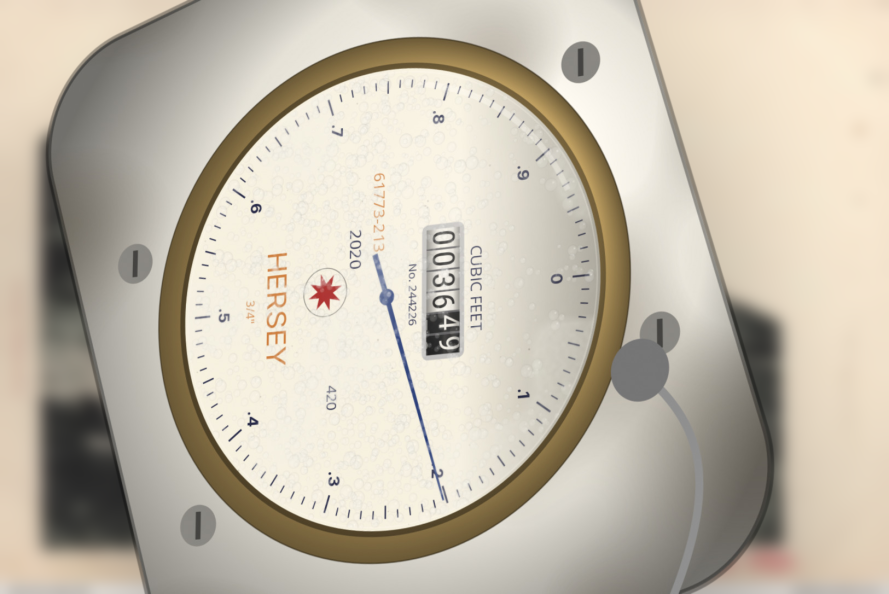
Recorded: 3649.20 ft³
